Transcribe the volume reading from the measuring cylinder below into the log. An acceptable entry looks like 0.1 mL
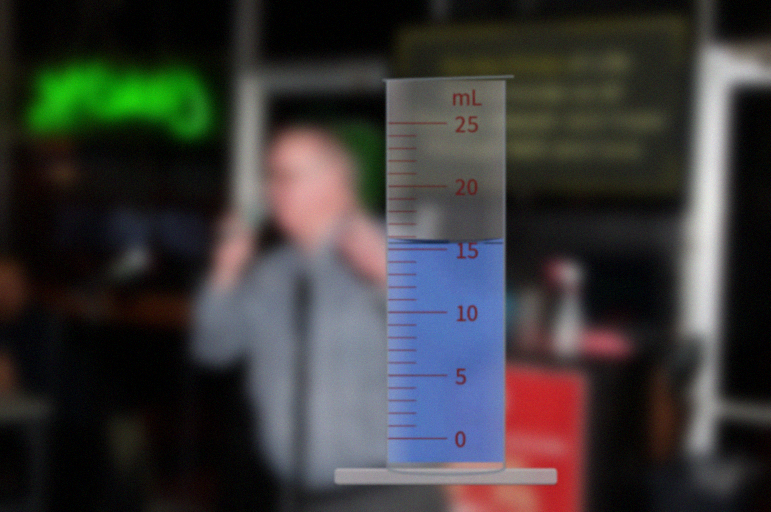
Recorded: 15.5 mL
